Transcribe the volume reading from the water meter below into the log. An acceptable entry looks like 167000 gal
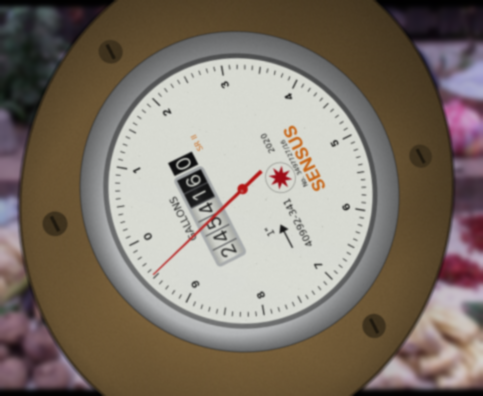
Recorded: 2454159.5 gal
